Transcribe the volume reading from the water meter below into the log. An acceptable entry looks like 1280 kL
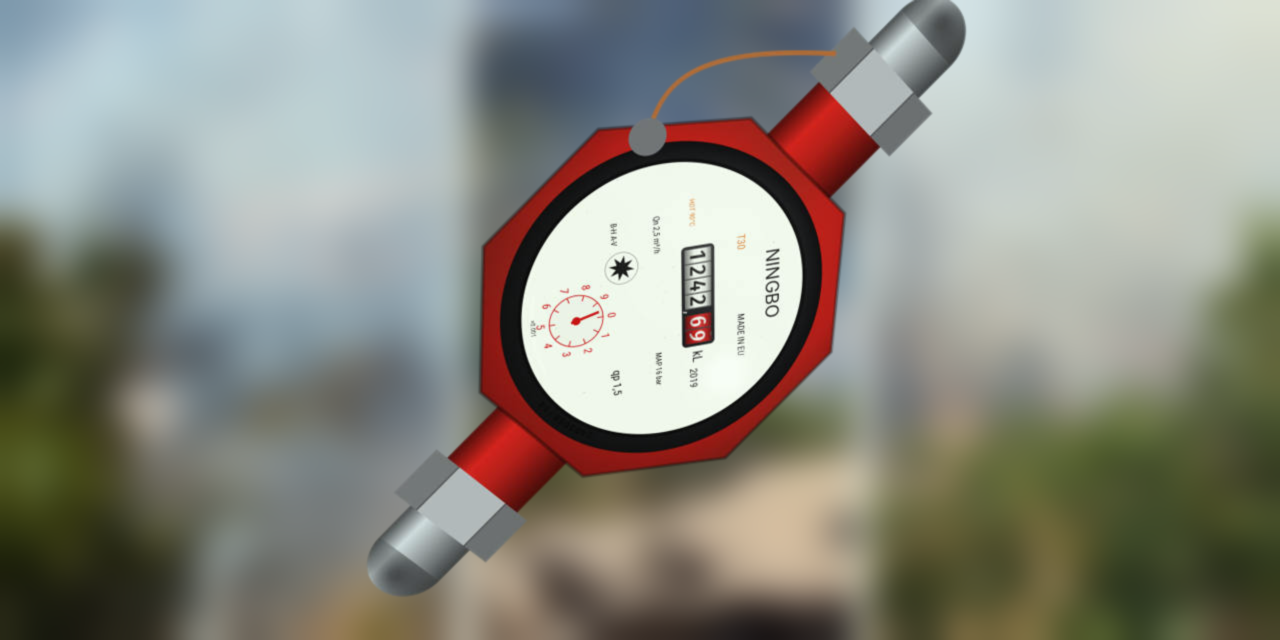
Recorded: 1242.689 kL
